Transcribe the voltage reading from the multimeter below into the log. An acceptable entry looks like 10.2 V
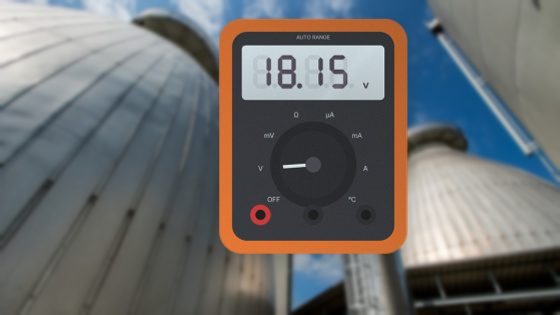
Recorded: 18.15 V
